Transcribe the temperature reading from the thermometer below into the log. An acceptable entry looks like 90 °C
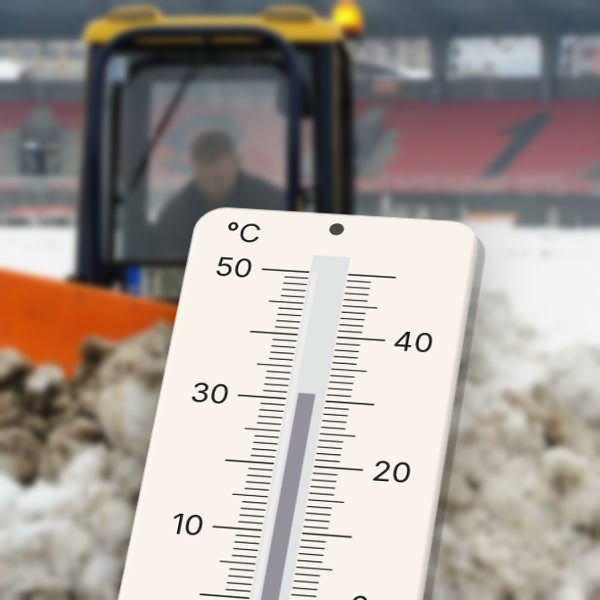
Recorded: 31 °C
